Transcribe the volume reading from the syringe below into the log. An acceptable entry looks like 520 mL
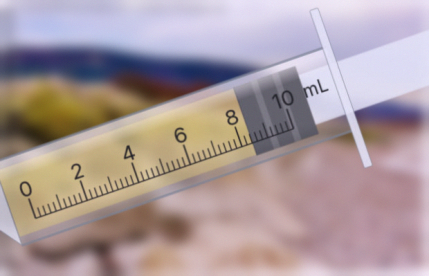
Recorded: 8.4 mL
